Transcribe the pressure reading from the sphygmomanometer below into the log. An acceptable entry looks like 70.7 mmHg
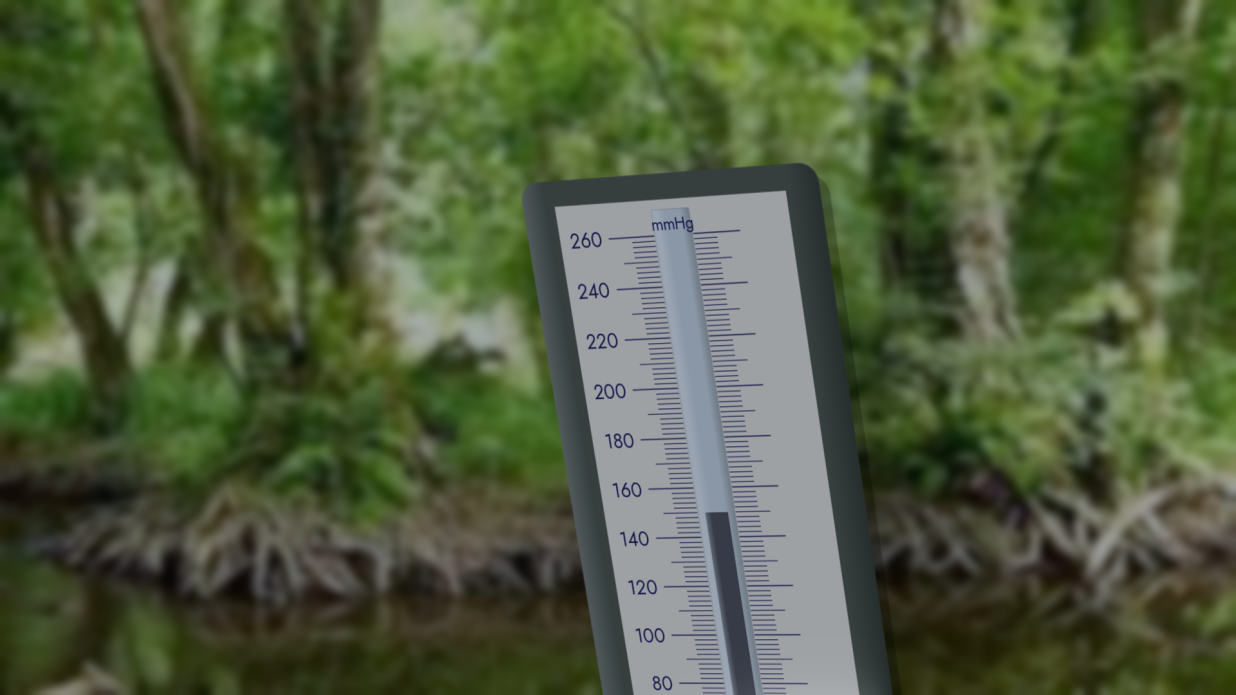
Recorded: 150 mmHg
